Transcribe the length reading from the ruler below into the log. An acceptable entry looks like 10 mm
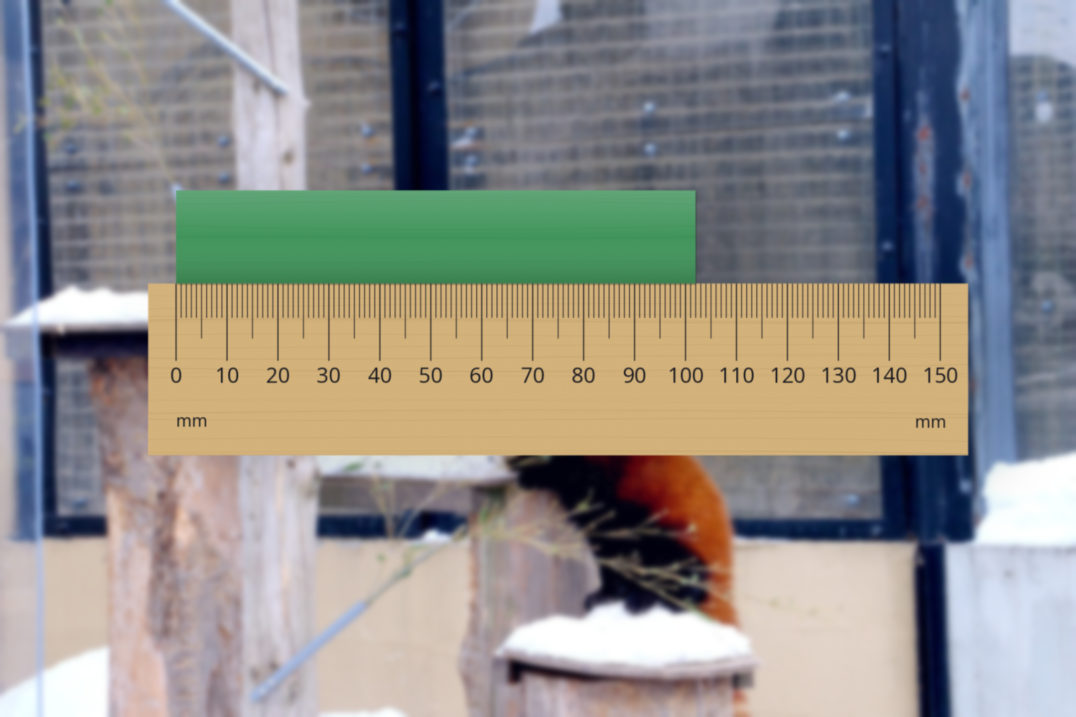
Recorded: 102 mm
